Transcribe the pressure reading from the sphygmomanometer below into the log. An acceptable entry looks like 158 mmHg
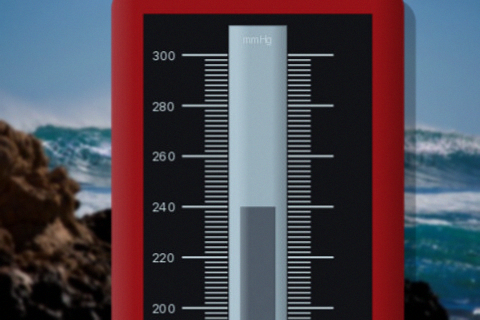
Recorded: 240 mmHg
